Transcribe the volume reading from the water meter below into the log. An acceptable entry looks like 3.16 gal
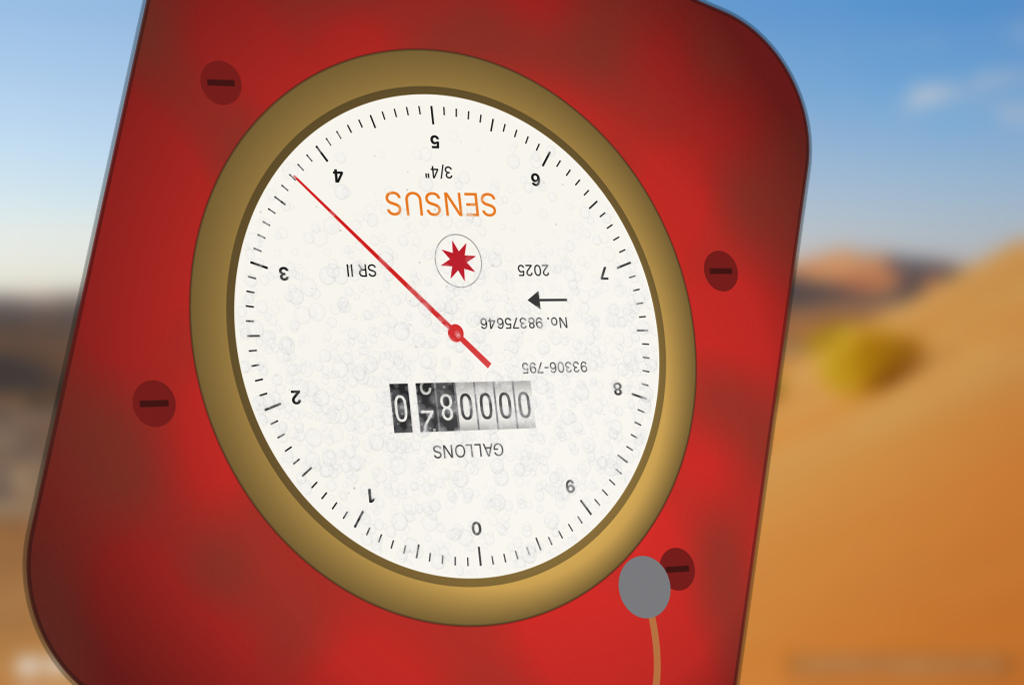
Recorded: 823.7 gal
